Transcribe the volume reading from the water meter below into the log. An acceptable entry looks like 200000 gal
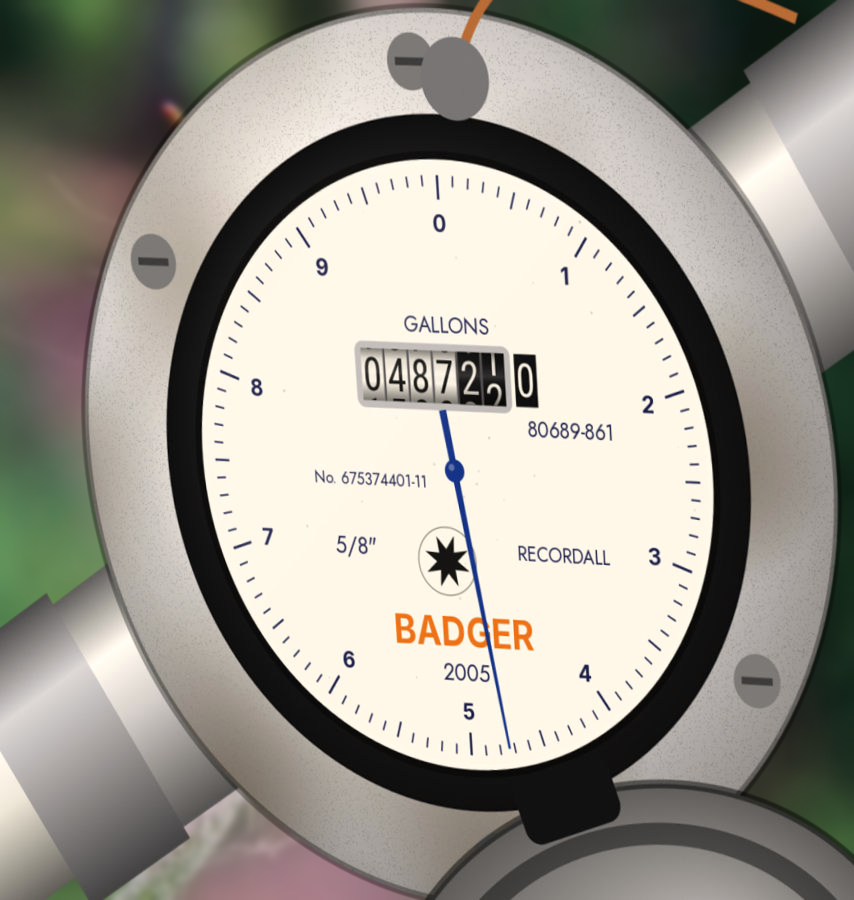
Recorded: 487214.7 gal
